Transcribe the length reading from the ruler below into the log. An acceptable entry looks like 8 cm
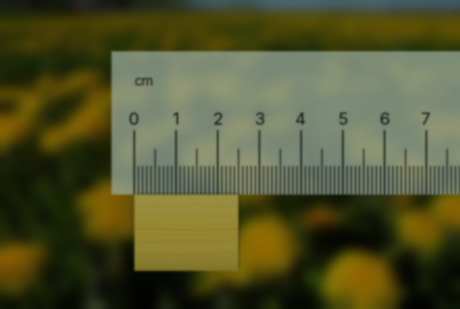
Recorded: 2.5 cm
